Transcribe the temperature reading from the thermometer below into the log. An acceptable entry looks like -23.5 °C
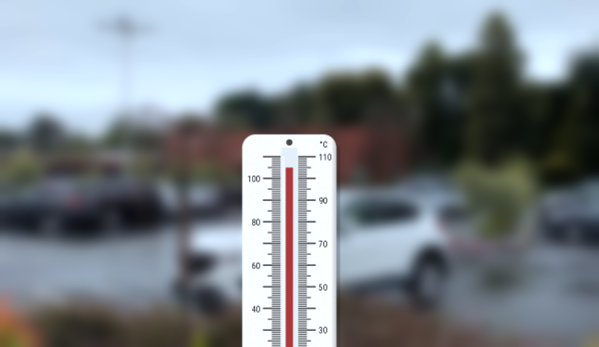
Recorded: 105 °C
